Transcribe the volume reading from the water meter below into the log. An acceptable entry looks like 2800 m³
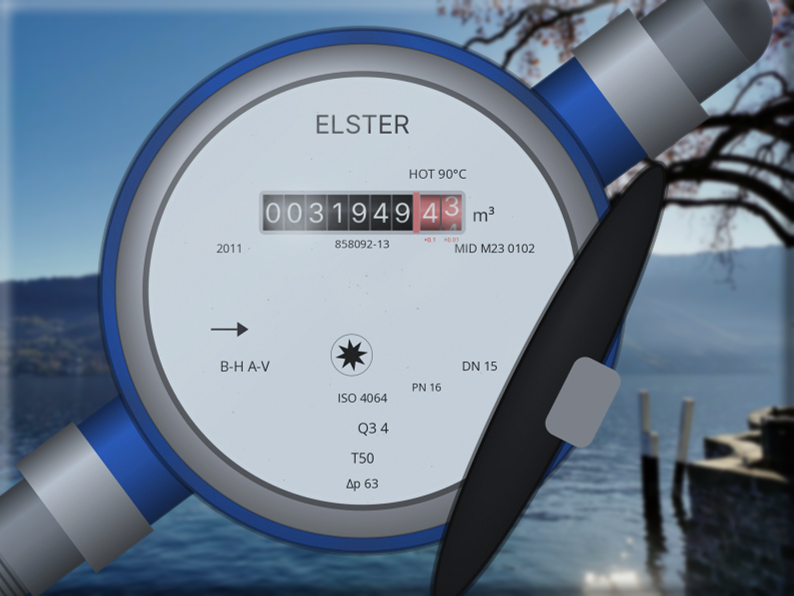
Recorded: 31949.43 m³
